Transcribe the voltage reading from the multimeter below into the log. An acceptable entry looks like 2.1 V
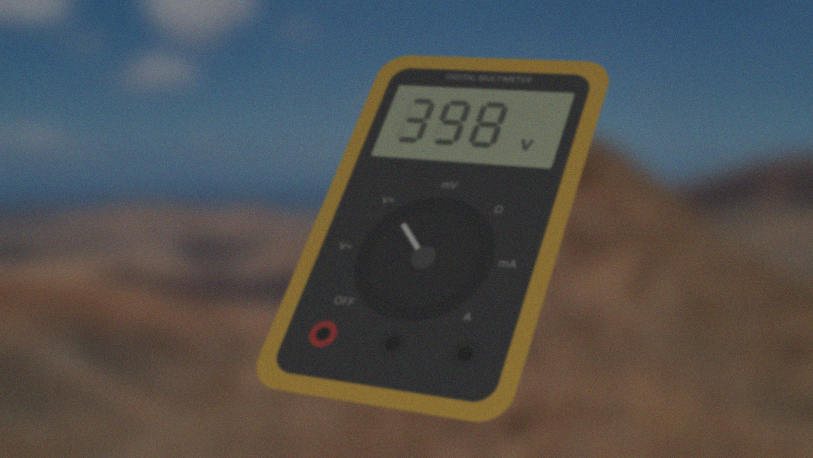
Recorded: 398 V
